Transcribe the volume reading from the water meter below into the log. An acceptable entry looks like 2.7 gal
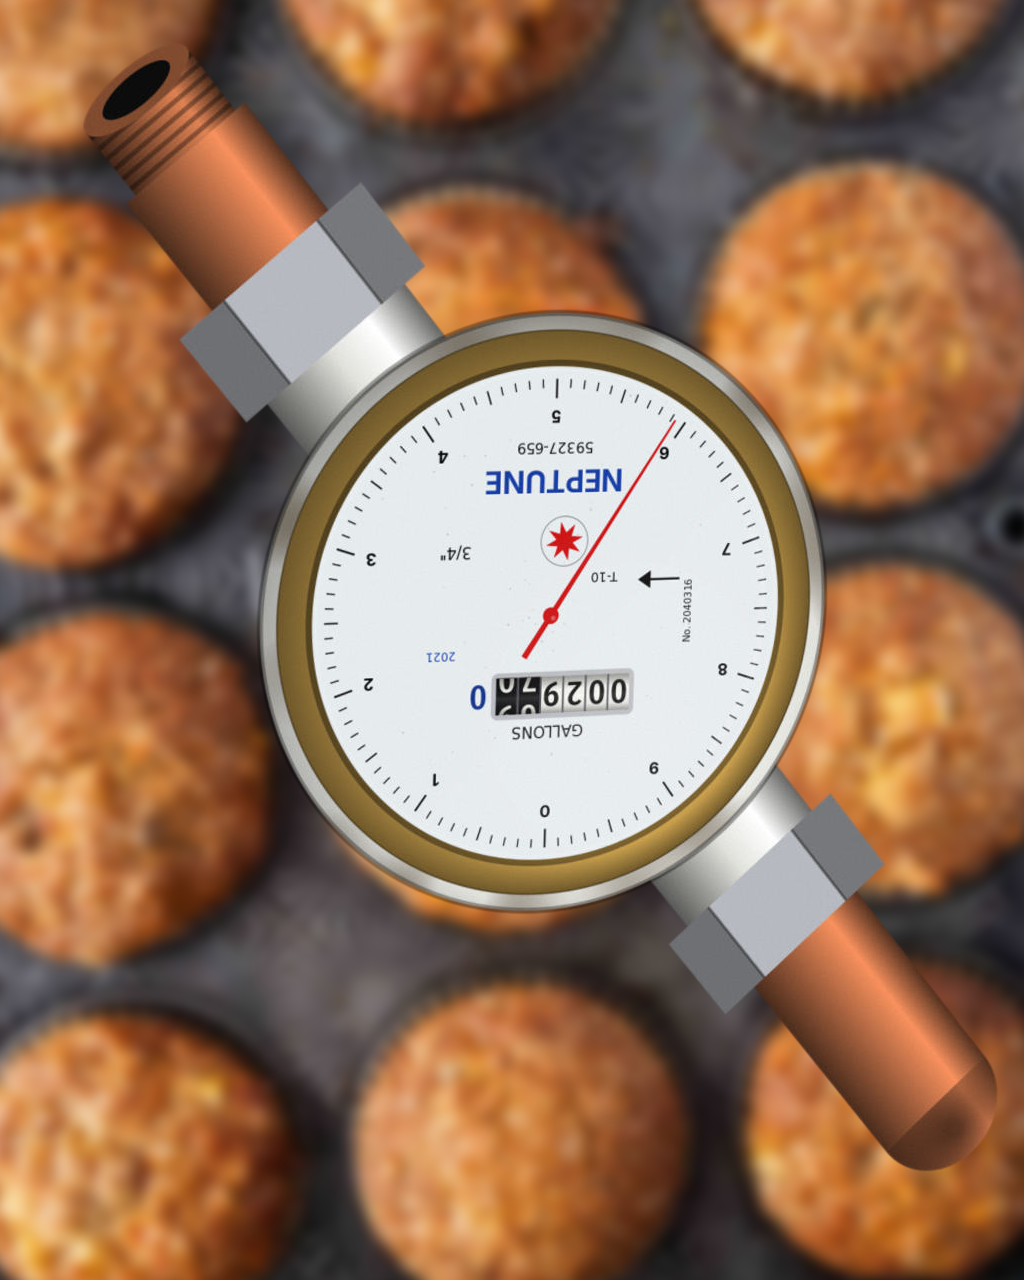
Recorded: 29695.9 gal
